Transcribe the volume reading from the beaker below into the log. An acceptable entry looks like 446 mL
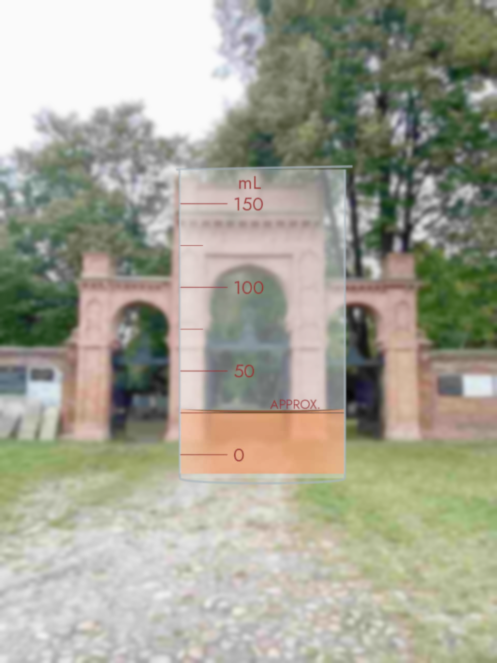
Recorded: 25 mL
